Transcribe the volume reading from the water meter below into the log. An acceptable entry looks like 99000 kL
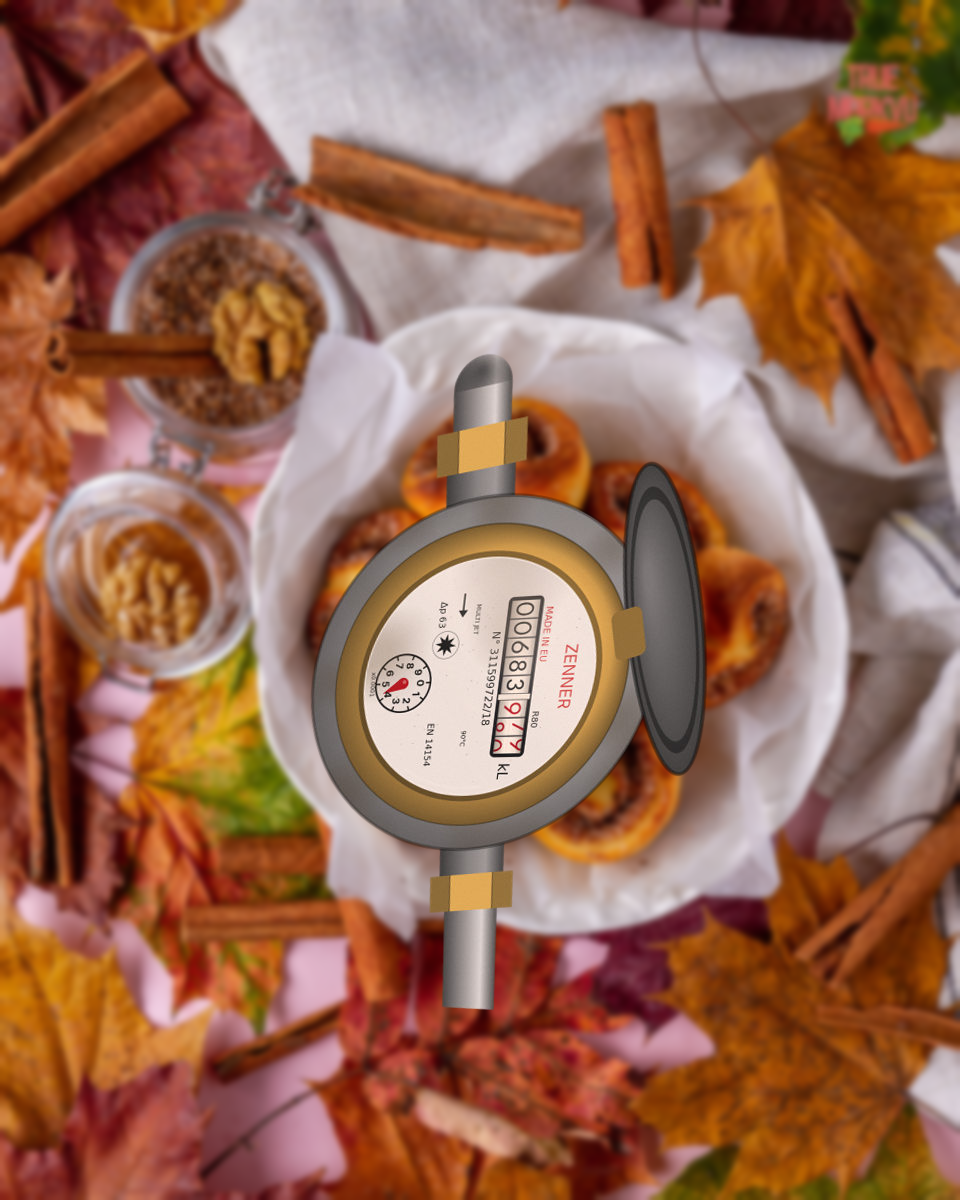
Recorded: 683.9794 kL
